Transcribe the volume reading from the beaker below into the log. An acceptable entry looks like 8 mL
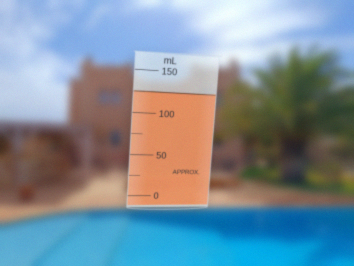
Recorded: 125 mL
